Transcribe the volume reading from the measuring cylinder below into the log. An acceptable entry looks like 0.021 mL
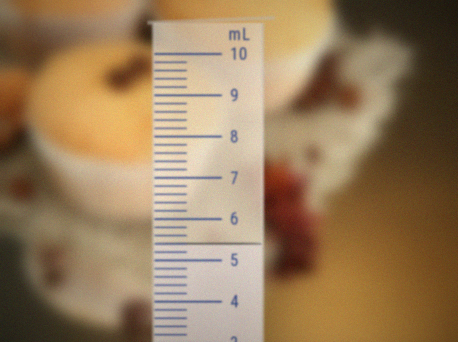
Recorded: 5.4 mL
